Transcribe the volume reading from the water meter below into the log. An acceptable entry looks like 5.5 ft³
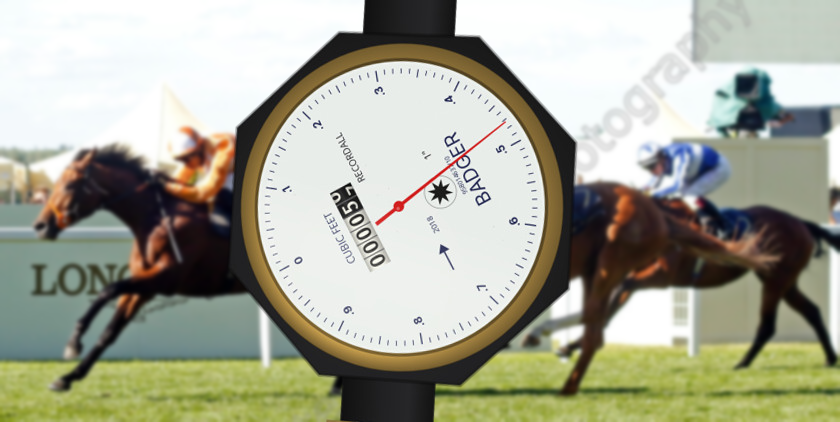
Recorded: 56.47 ft³
